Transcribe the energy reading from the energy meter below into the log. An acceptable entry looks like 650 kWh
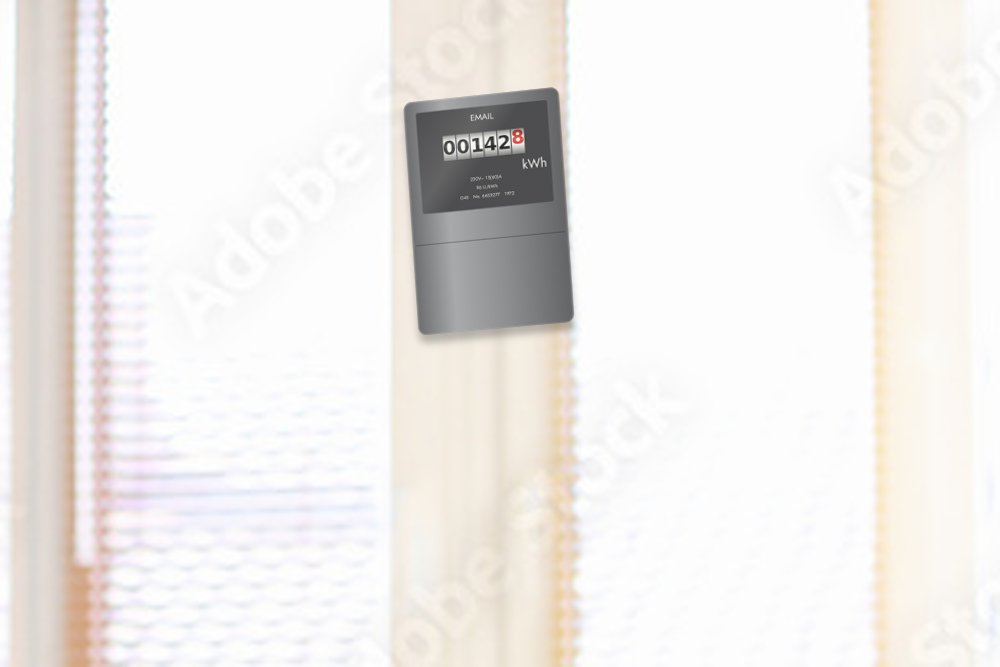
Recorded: 142.8 kWh
